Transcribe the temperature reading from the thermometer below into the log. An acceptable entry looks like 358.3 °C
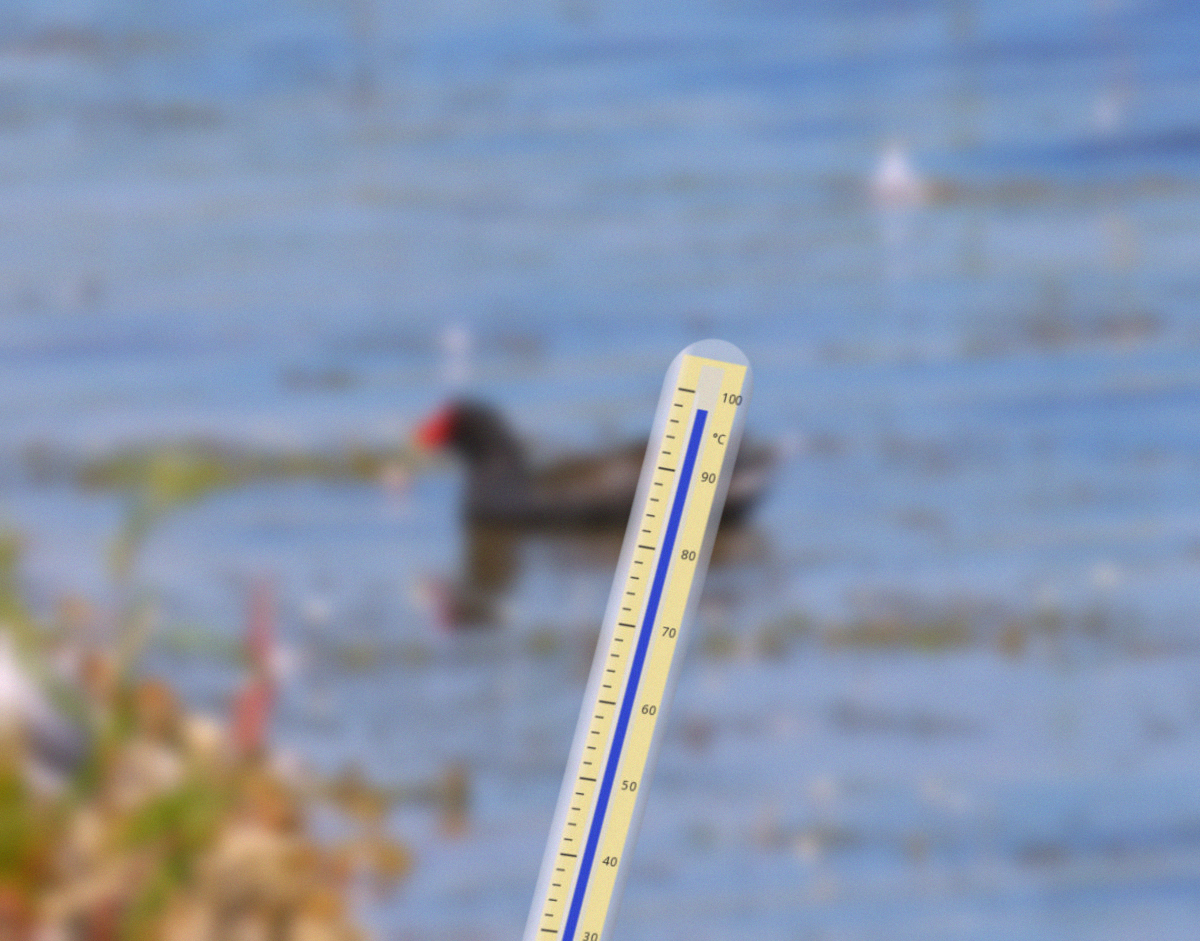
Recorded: 98 °C
